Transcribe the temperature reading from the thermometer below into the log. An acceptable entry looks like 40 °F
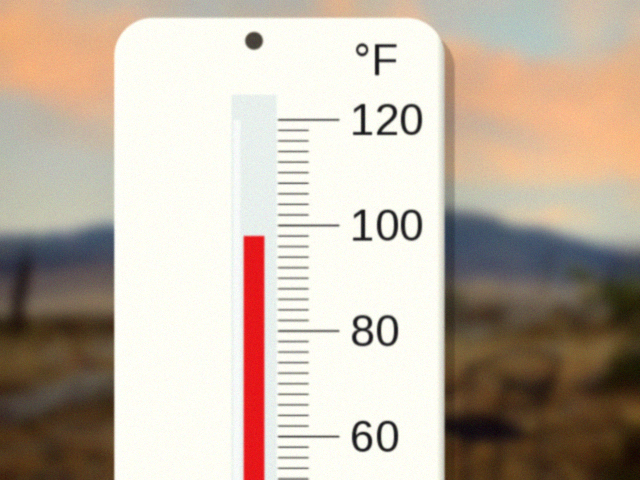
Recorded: 98 °F
